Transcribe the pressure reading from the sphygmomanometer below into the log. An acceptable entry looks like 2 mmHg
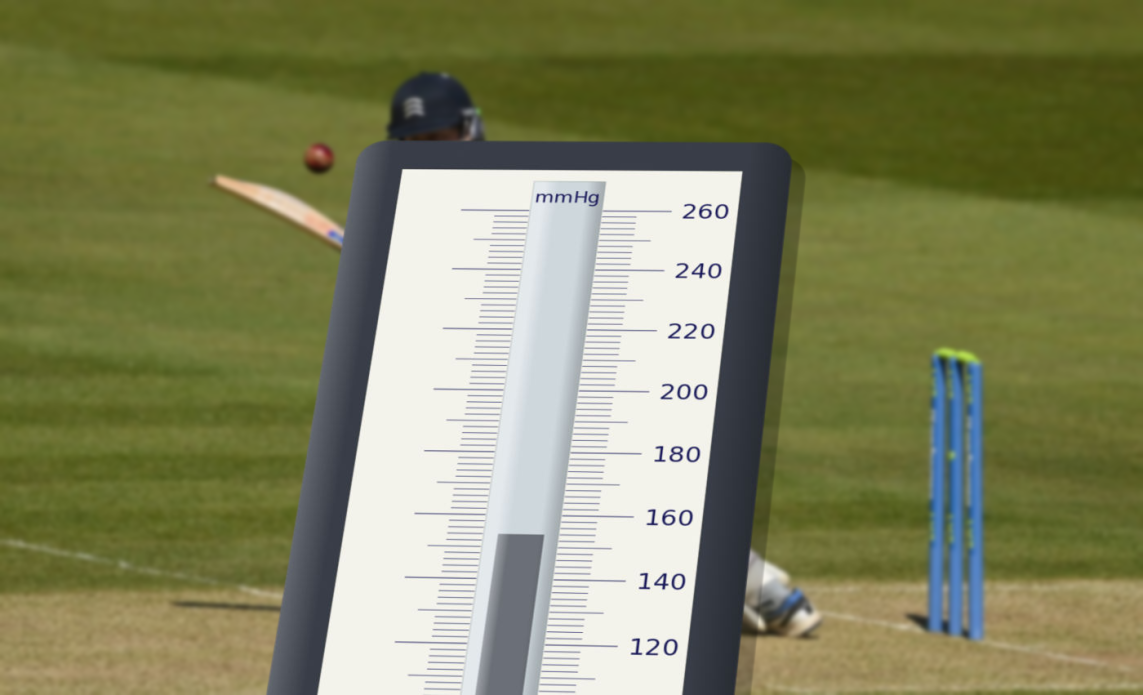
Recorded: 154 mmHg
